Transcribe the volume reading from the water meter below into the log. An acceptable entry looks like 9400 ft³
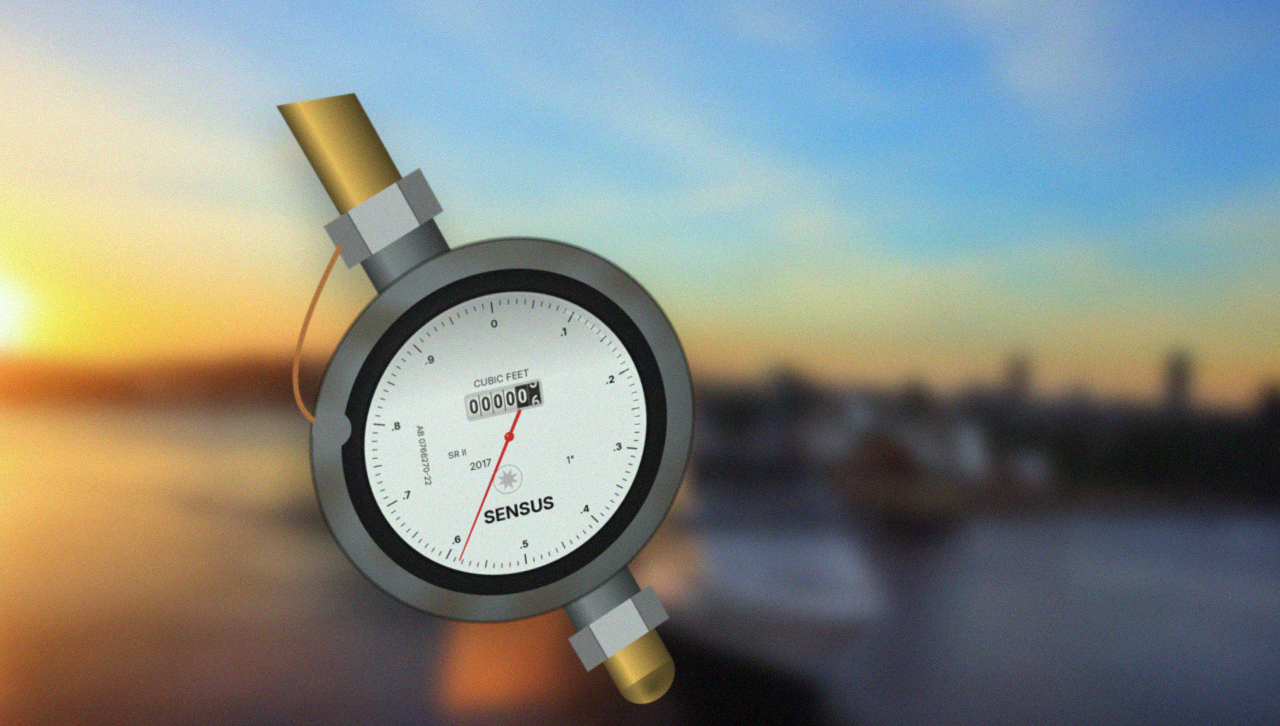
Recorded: 5.58 ft³
